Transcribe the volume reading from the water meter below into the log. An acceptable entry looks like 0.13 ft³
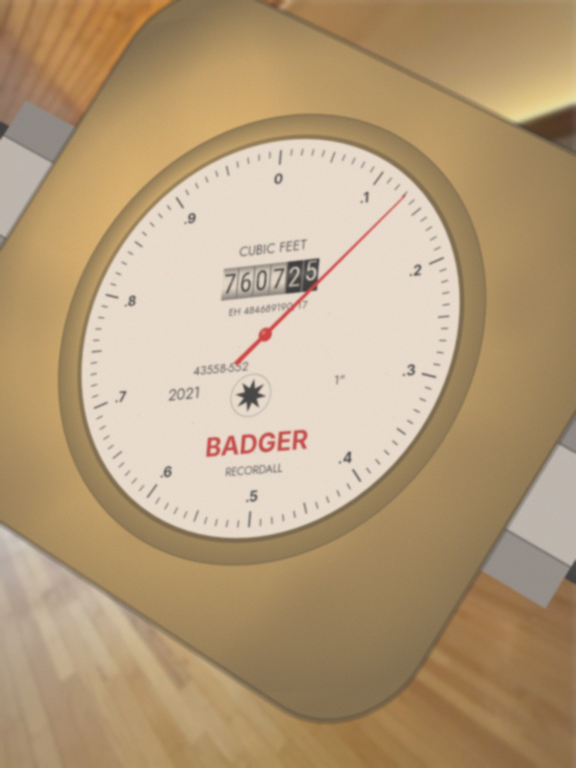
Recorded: 760725.13 ft³
